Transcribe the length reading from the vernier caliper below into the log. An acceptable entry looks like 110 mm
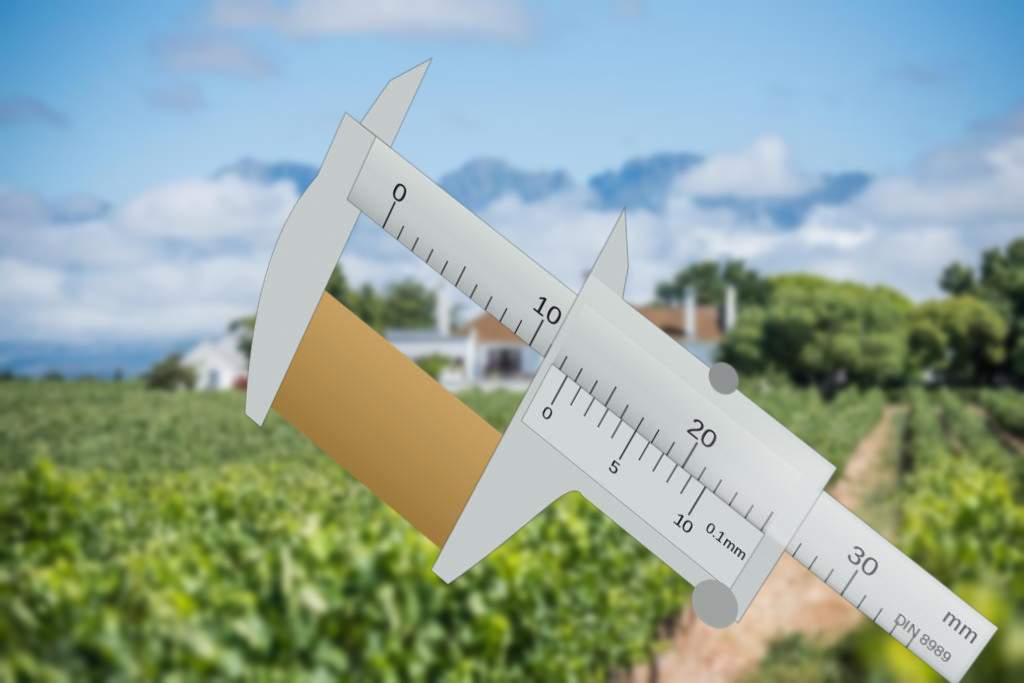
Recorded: 12.5 mm
